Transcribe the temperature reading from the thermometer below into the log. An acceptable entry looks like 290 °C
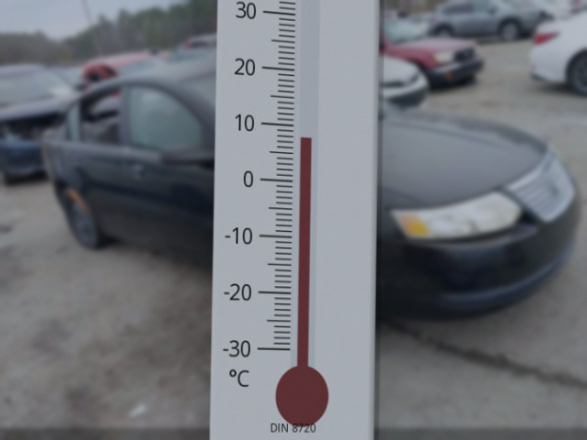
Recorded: 8 °C
